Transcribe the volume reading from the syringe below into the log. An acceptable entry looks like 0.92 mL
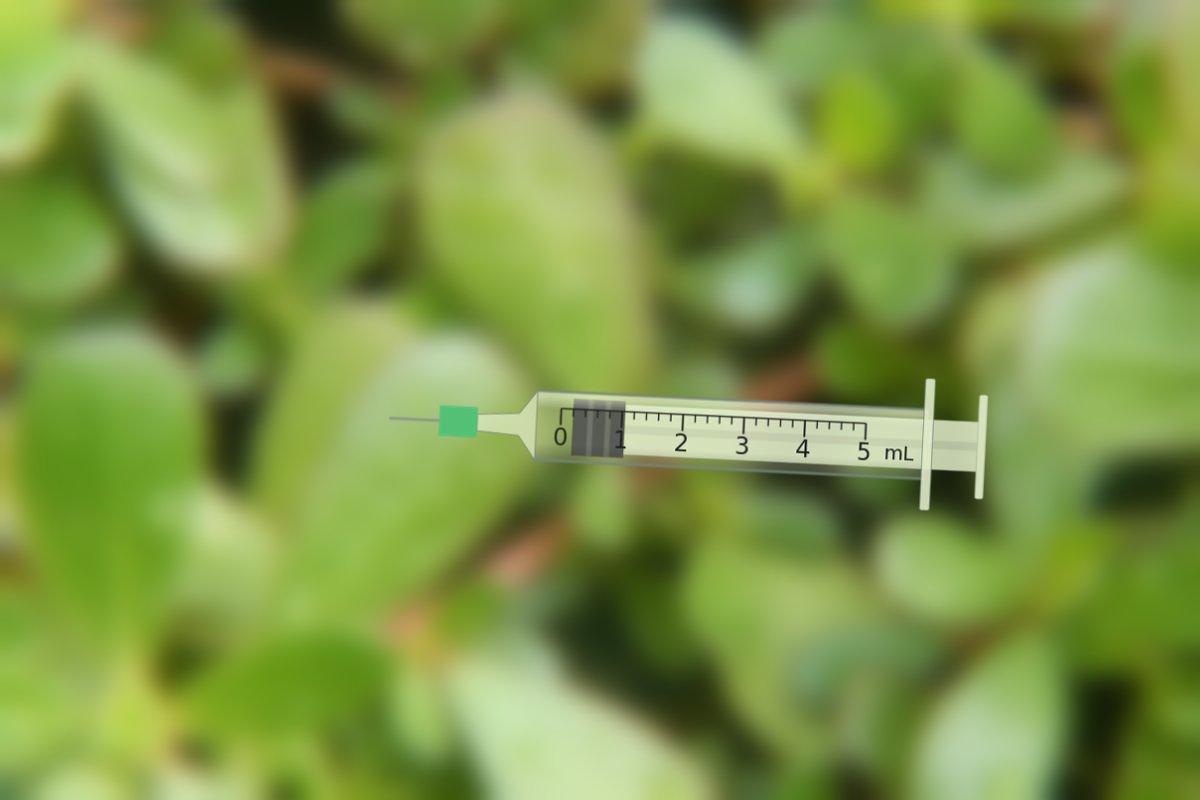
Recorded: 0.2 mL
